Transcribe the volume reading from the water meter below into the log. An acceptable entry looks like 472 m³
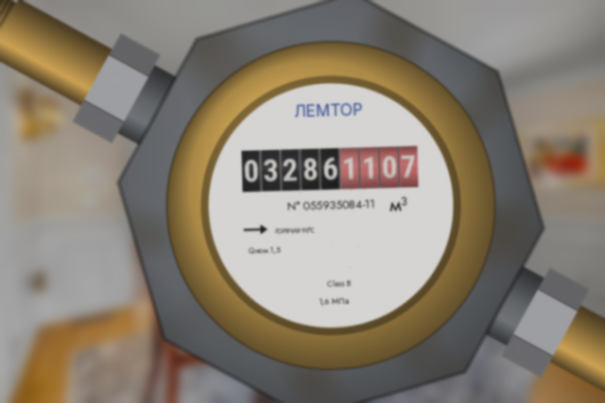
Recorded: 3286.1107 m³
